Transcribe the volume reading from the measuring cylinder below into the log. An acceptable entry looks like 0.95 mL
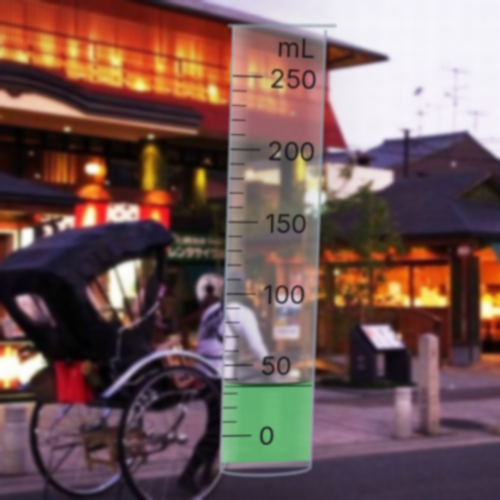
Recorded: 35 mL
